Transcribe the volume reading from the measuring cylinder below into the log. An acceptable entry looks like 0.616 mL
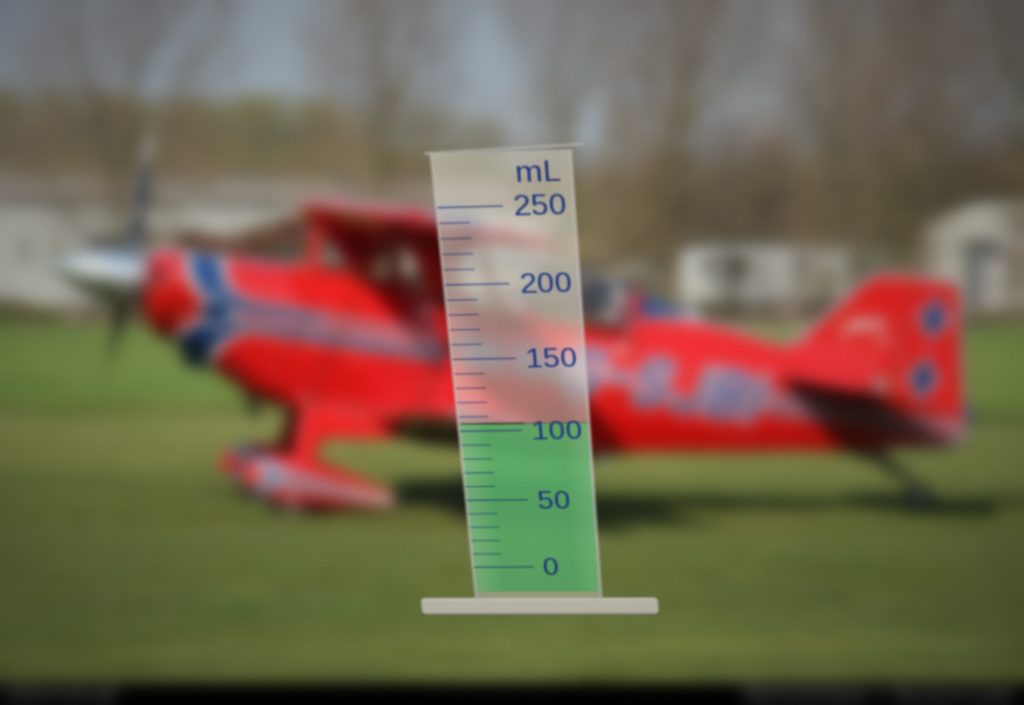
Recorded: 105 mL
